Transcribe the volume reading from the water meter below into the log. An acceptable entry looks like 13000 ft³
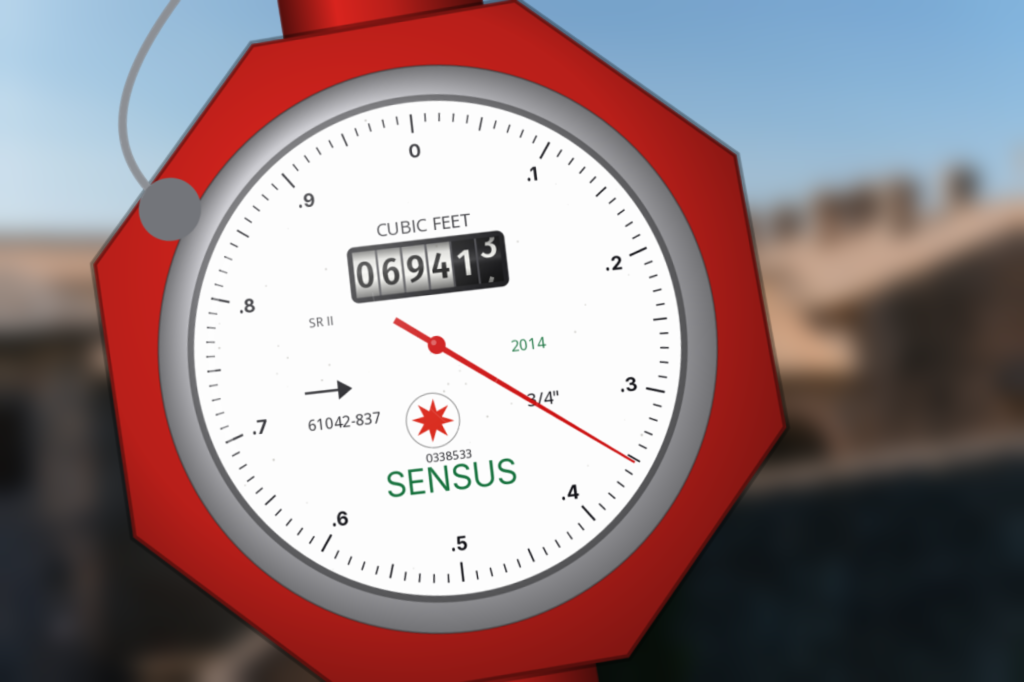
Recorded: 69413.35 ft³
